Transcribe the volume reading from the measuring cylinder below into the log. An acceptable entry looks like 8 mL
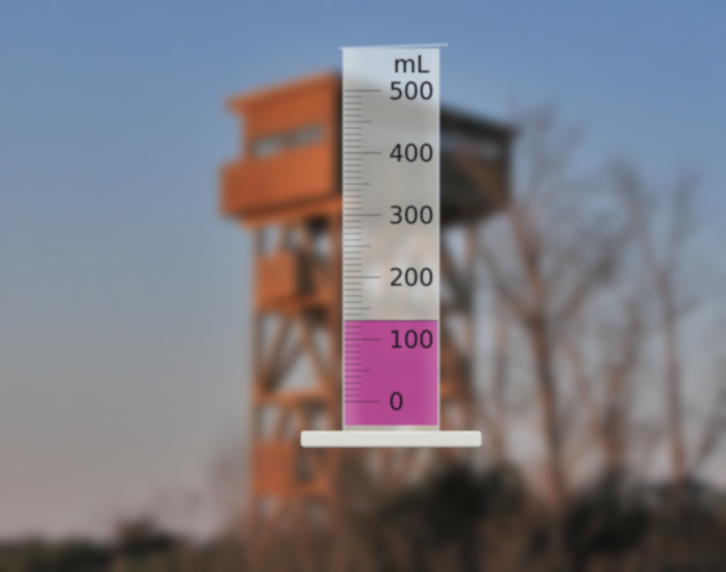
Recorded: 130 mL
